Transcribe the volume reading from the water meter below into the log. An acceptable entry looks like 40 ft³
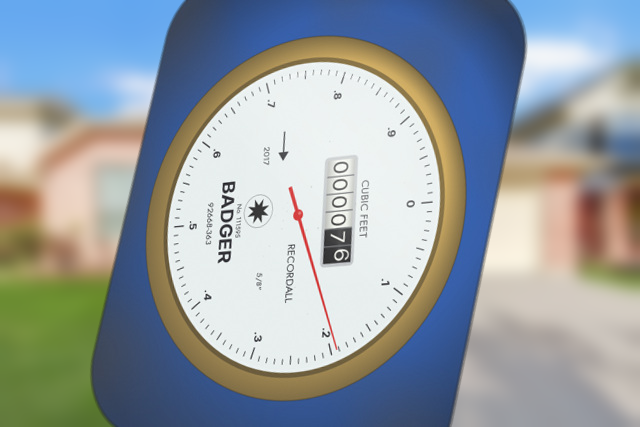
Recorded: 76.19 ft³
